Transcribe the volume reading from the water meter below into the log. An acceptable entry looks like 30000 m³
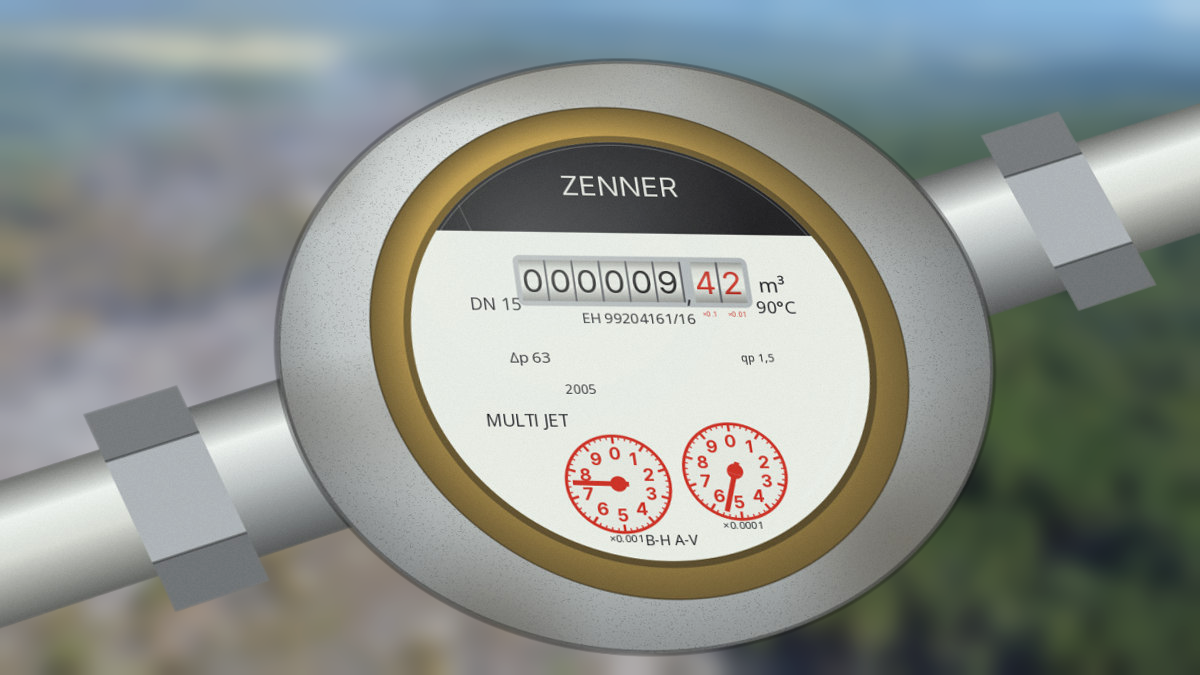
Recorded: 9.4275 m³
